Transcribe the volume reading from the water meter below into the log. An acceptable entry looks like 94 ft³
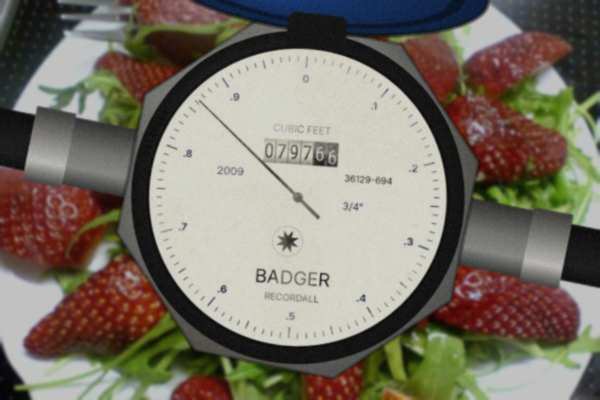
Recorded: 79765.86 ft³
